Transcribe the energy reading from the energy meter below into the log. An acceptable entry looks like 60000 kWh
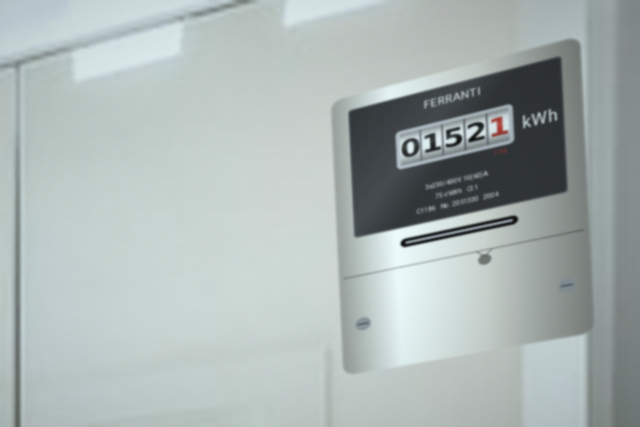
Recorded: 152.1 kWh
